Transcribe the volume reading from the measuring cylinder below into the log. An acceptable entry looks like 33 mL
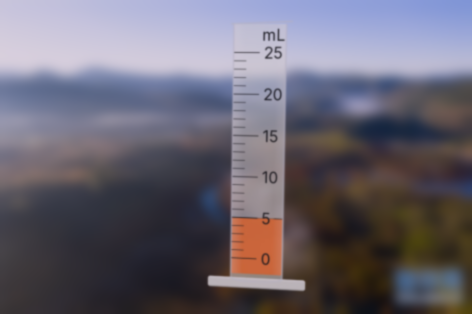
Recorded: 5 mL
